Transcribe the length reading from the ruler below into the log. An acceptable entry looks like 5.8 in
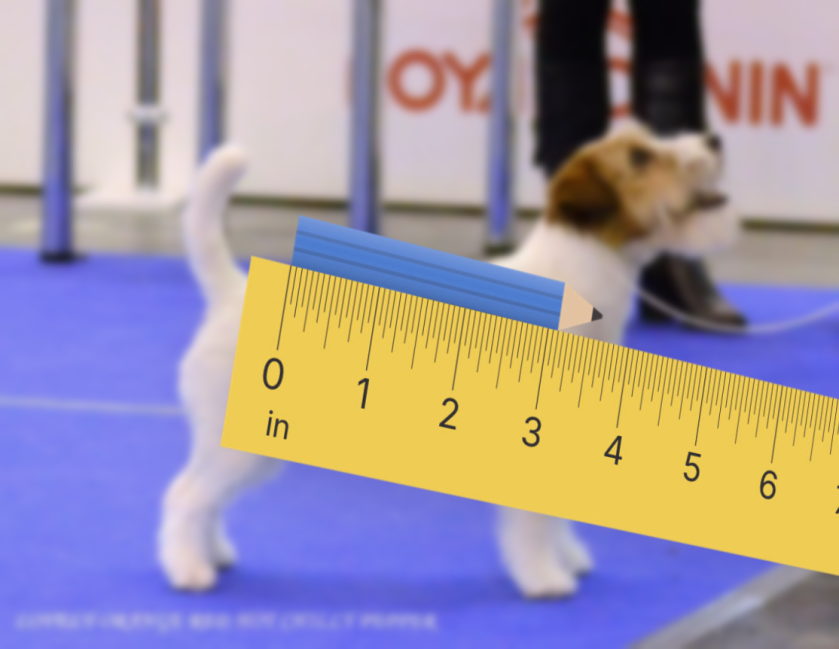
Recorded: 3.625 in
